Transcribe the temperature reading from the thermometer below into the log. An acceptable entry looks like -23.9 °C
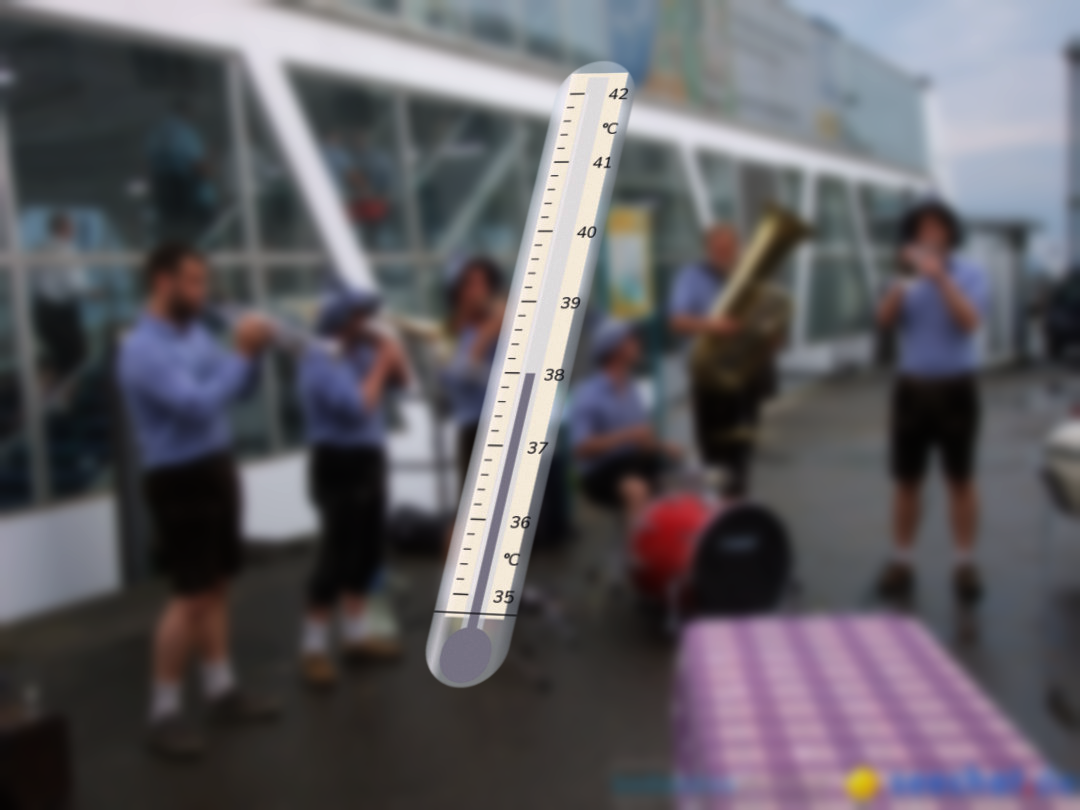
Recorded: 38 °C
